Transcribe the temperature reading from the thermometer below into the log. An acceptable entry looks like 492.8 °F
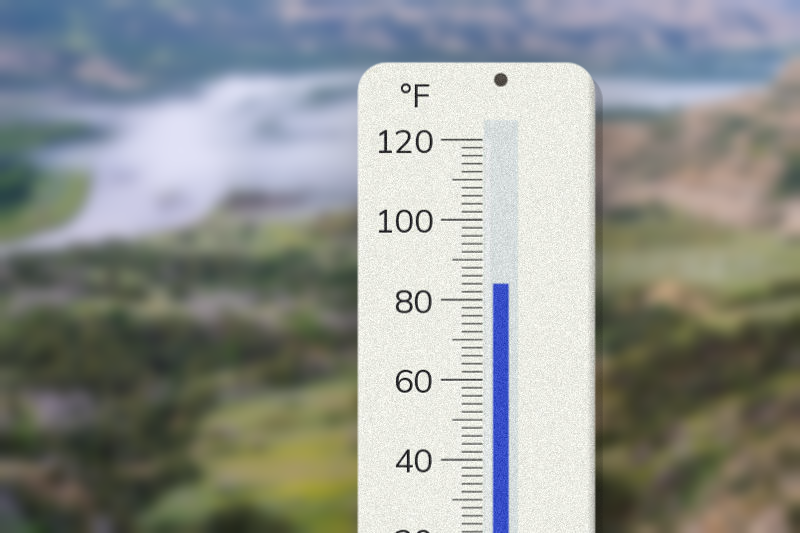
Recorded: 84 °F
